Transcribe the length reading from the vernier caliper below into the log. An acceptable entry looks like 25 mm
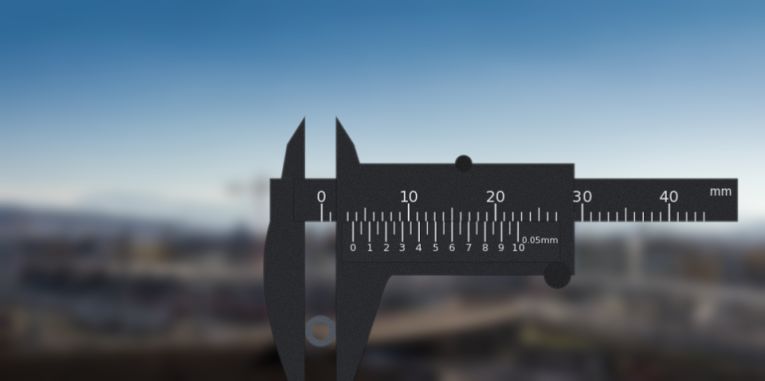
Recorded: 3.6 mm
